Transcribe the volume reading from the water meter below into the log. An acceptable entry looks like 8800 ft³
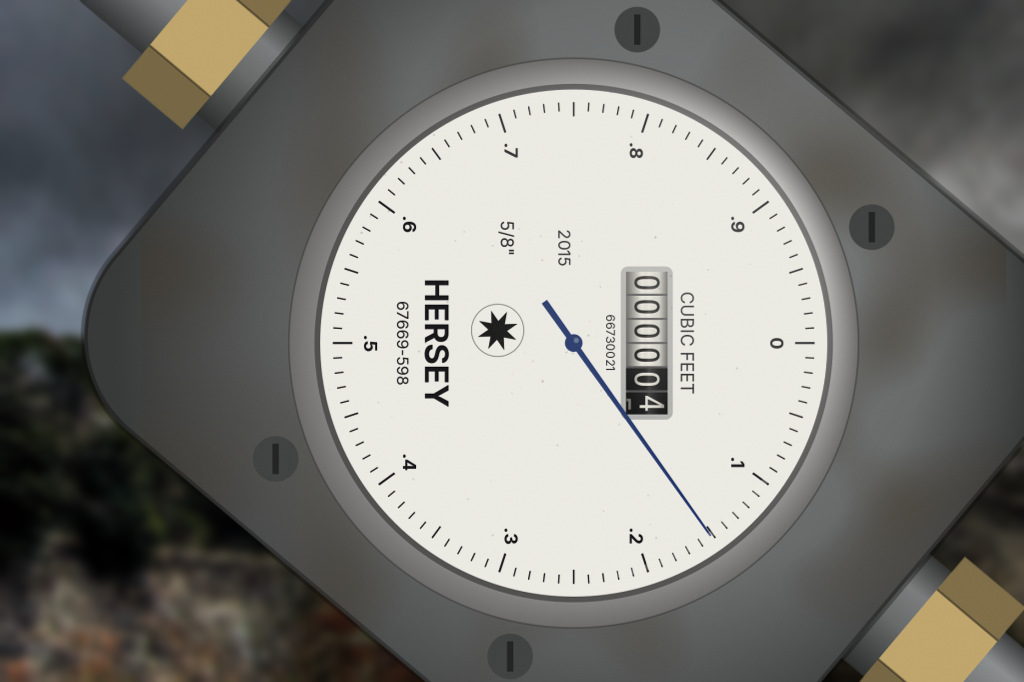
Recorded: 4.15 ft³
